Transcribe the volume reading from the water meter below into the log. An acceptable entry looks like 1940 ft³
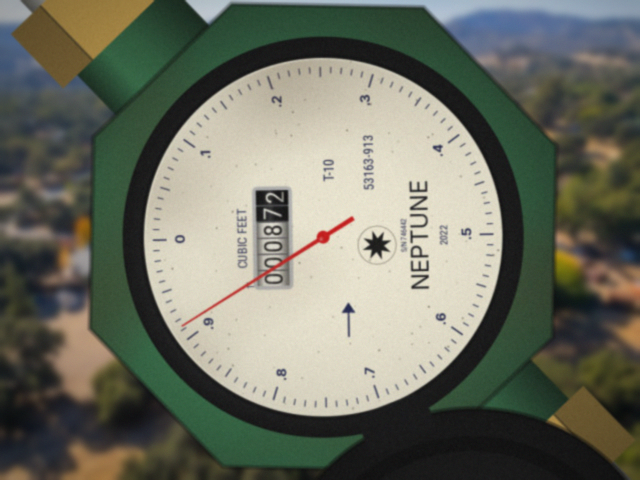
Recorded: 871.91 ft³
